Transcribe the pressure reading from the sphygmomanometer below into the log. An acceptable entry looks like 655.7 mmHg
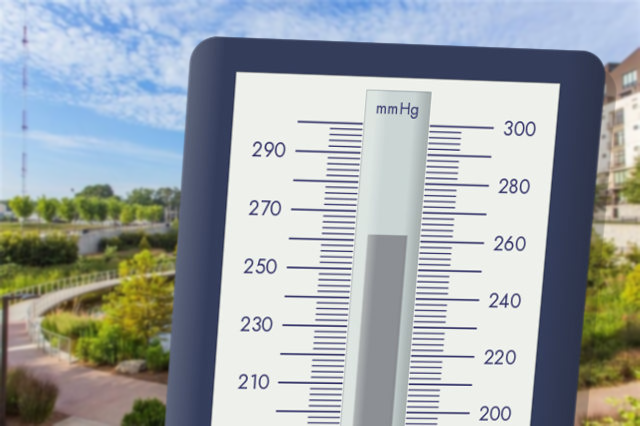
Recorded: 262 mmHg
